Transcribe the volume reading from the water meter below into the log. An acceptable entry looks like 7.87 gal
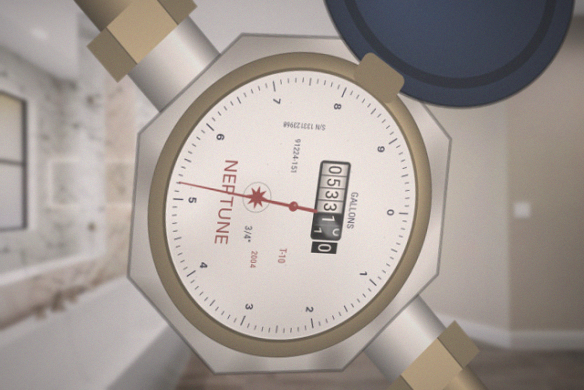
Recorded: 533105.2 gal
